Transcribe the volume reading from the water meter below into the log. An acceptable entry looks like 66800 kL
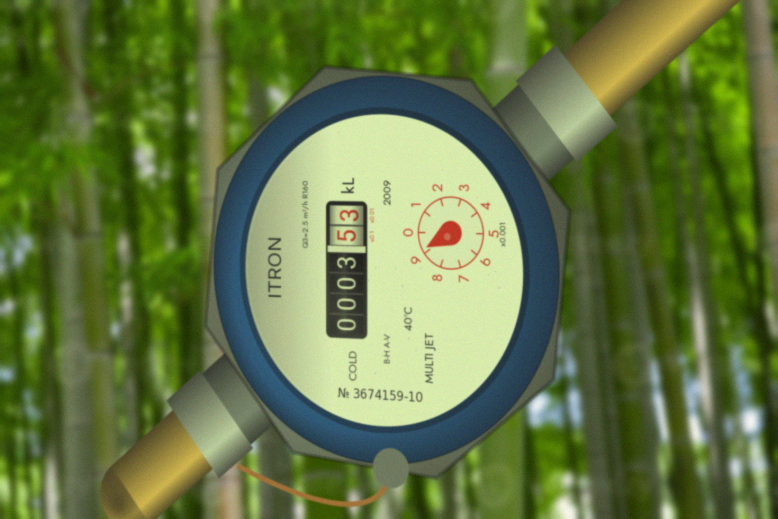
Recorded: 3.529 kL
